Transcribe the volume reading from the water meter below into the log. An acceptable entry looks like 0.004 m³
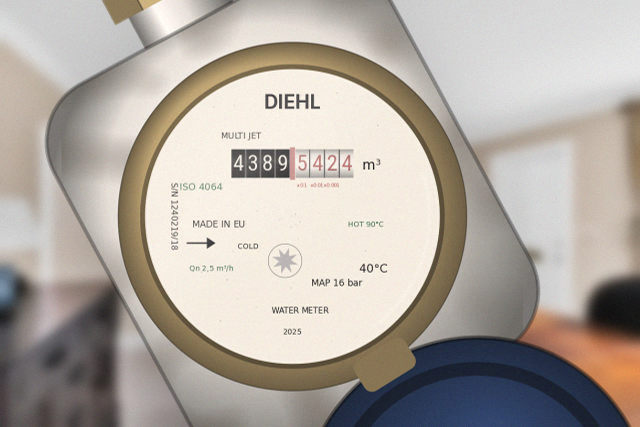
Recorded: 4389.5424 m³
